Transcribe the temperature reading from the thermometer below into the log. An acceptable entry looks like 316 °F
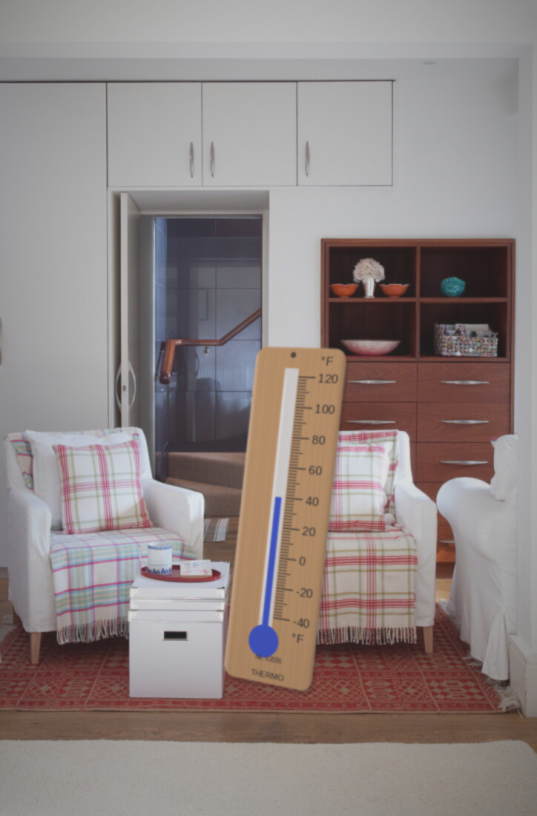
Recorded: 40 °F
